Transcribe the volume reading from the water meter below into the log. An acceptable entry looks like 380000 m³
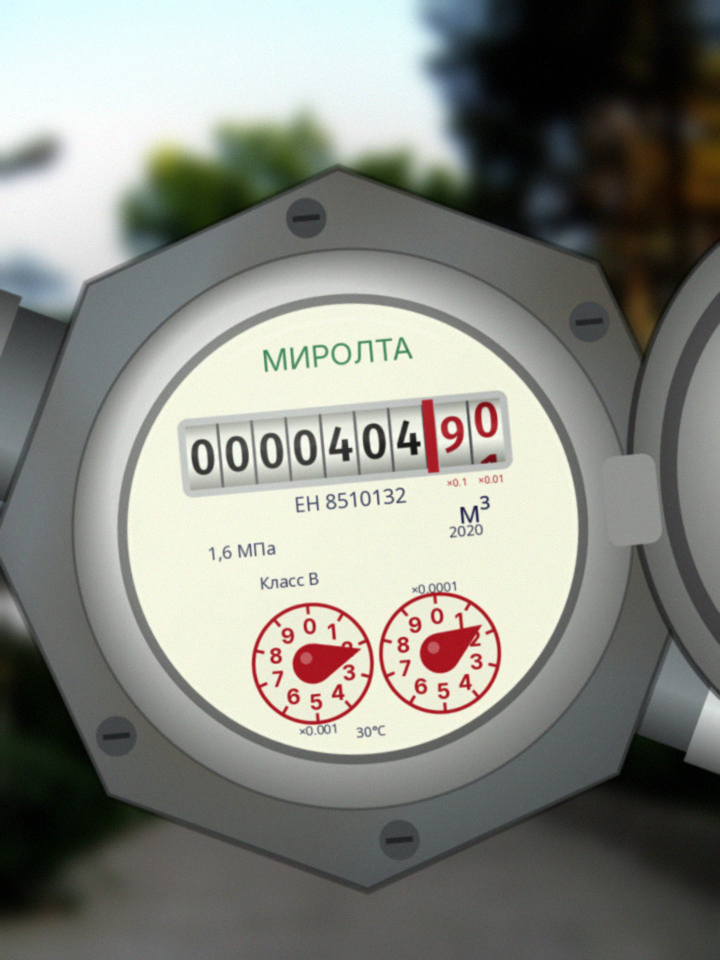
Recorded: 404.9021 m³
